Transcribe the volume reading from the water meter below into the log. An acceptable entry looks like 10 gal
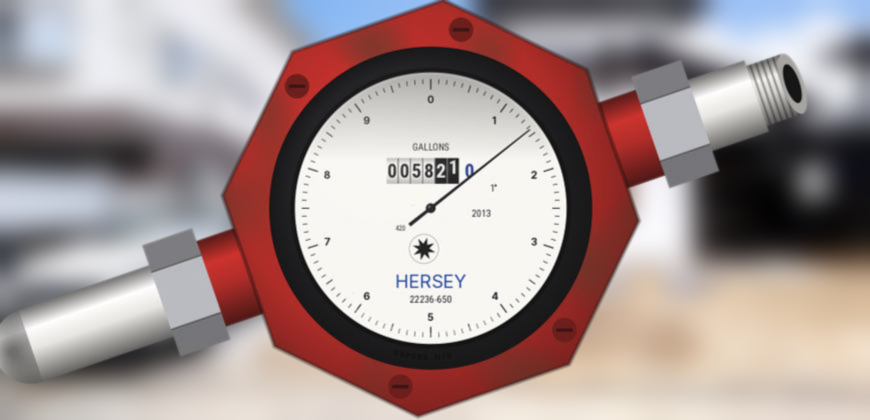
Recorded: 58211.4 gal
